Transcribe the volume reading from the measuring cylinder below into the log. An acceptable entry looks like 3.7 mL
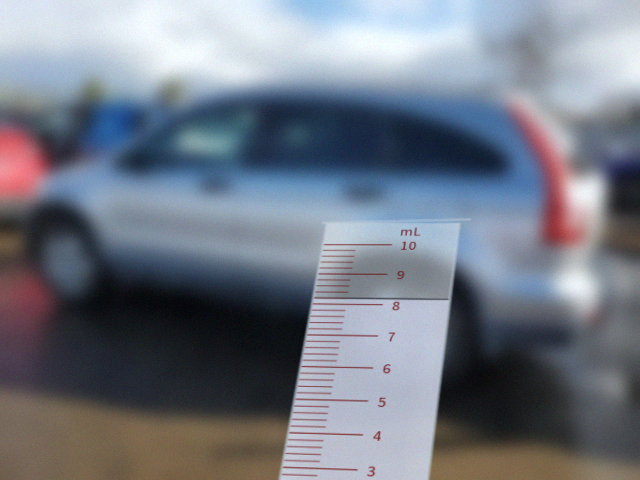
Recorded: 8.2 mL
